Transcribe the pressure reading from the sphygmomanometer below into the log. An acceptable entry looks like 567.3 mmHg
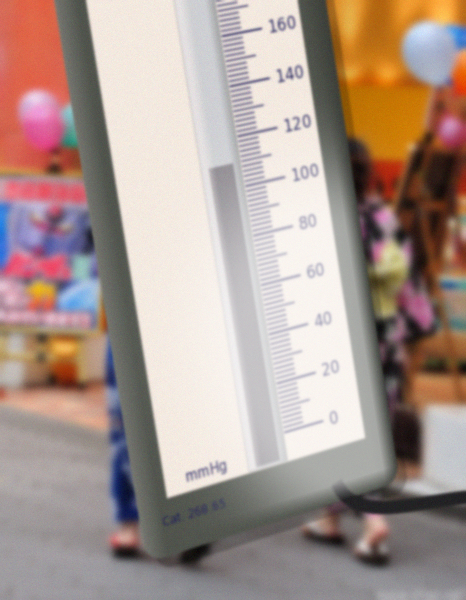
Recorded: 110 mmHg
